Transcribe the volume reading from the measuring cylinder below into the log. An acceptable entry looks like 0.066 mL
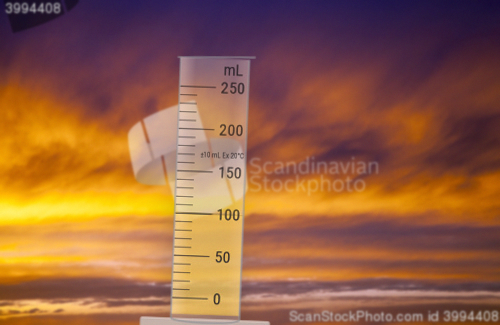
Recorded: 100 mL
